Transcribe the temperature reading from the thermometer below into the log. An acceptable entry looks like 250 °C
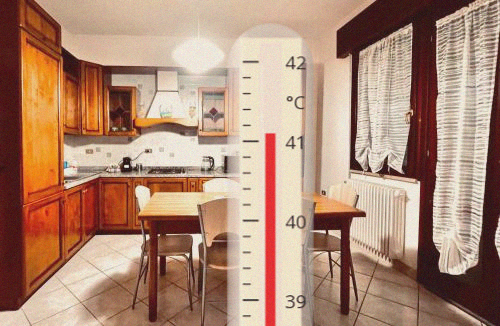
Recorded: 41.1 °C
